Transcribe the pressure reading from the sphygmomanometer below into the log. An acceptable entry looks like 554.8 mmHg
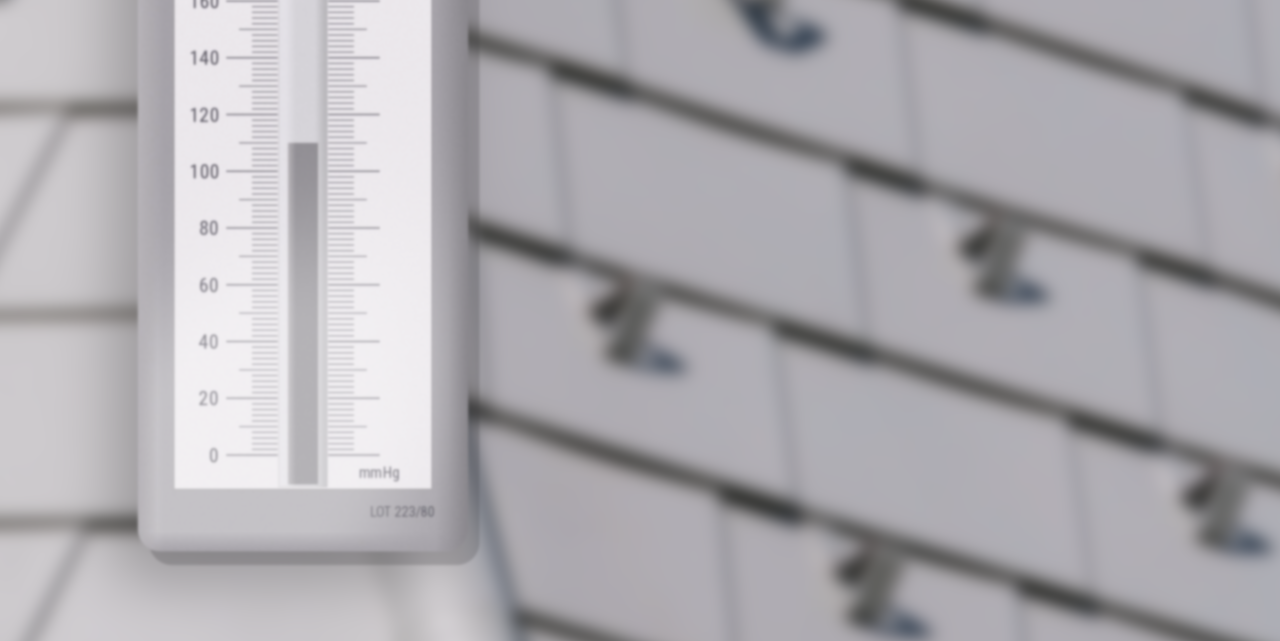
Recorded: 110 mmHg
